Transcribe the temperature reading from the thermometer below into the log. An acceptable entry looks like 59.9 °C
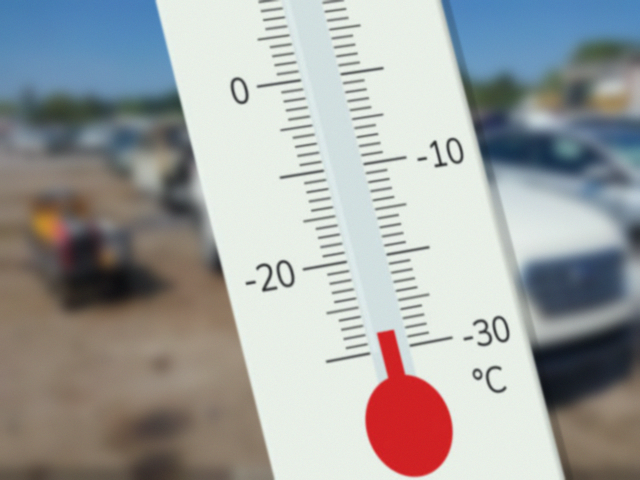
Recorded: -28 °C
